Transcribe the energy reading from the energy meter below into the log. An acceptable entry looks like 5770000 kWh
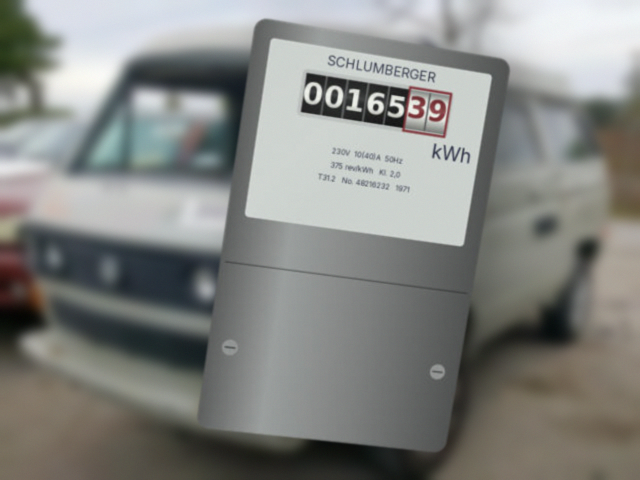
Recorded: 165.39 kWh
